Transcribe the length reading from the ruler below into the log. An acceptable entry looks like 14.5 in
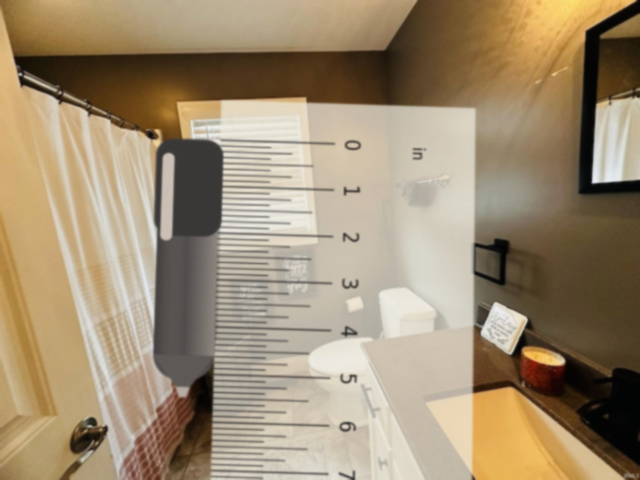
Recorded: 5.5 in
